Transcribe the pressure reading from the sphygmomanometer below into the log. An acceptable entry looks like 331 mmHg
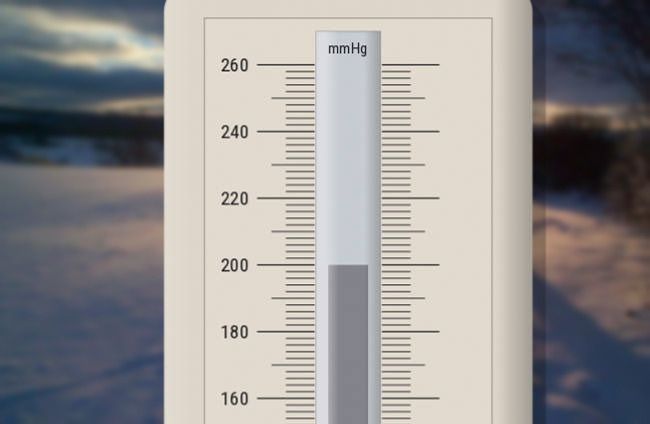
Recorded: 200 mmHg
